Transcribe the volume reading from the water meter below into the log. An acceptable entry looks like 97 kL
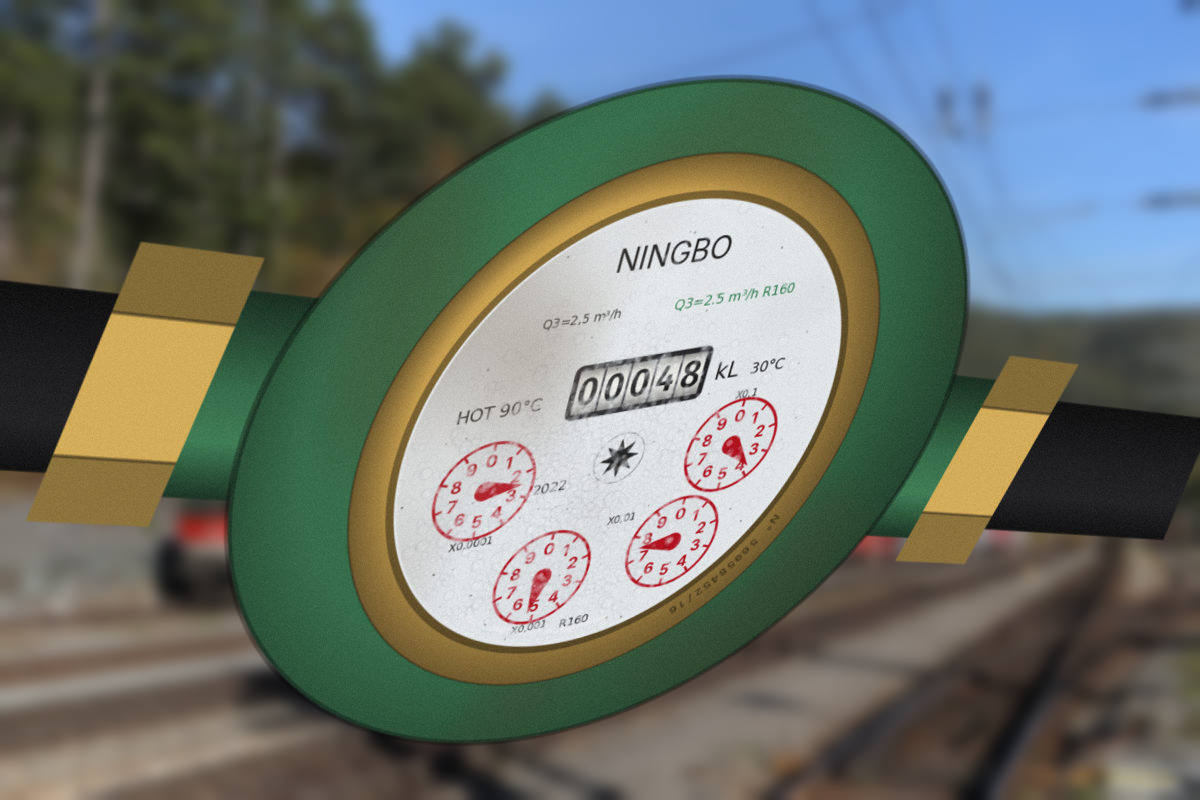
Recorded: 48.3752 kL
